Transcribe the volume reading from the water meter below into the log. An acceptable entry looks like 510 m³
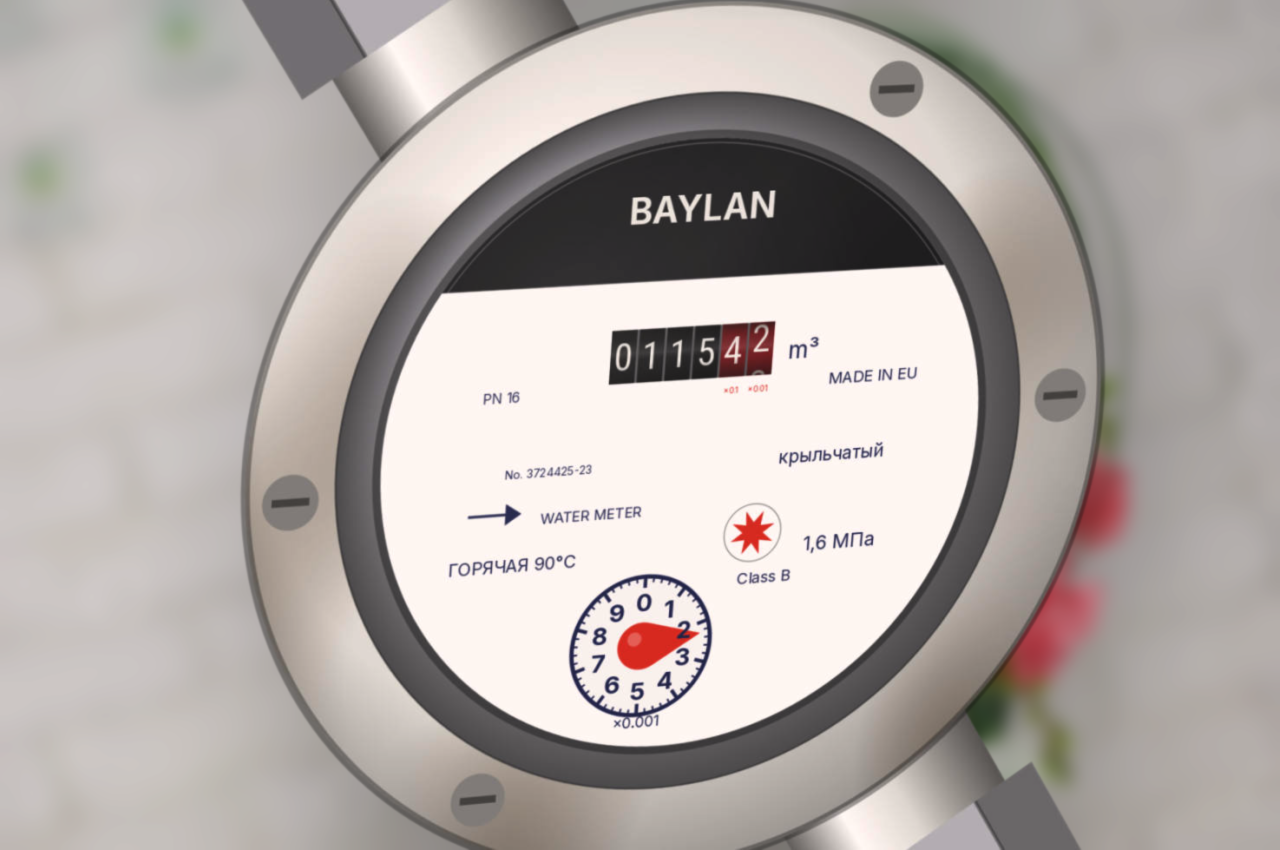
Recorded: 115.422 m³
